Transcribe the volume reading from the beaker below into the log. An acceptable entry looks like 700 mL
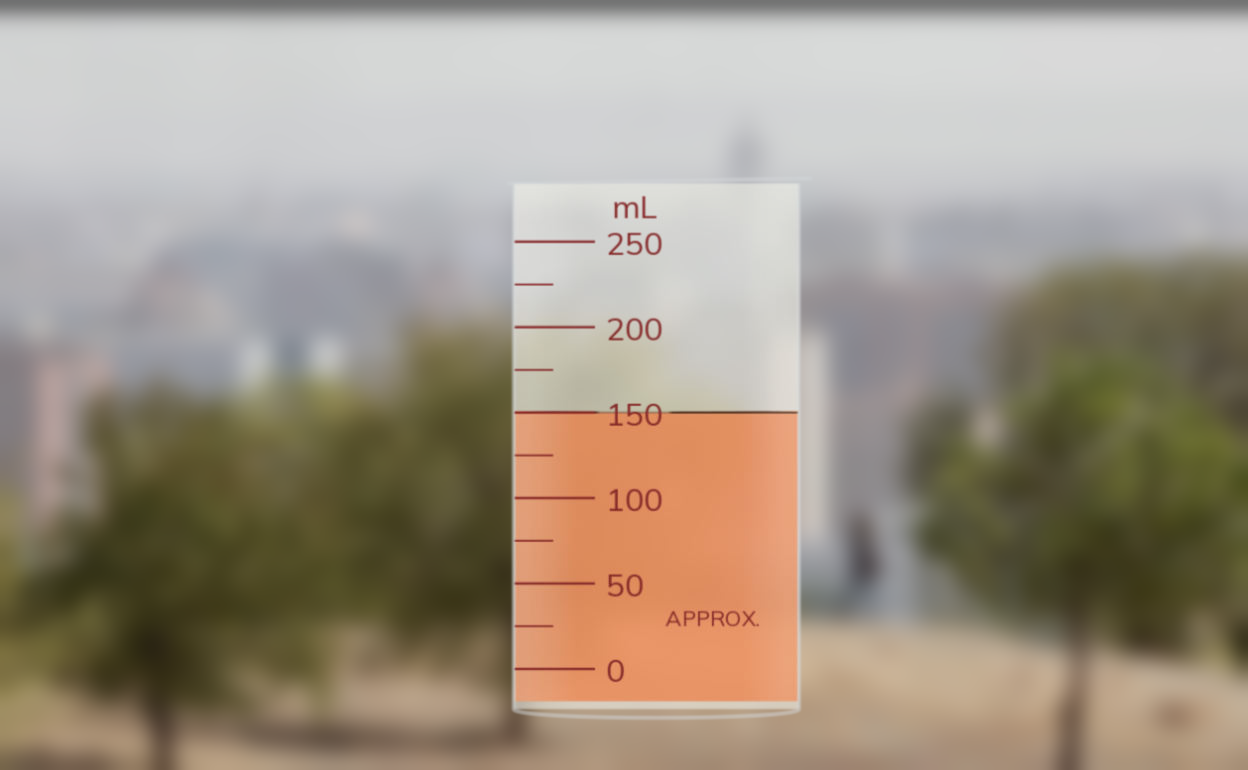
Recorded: 150 mL
